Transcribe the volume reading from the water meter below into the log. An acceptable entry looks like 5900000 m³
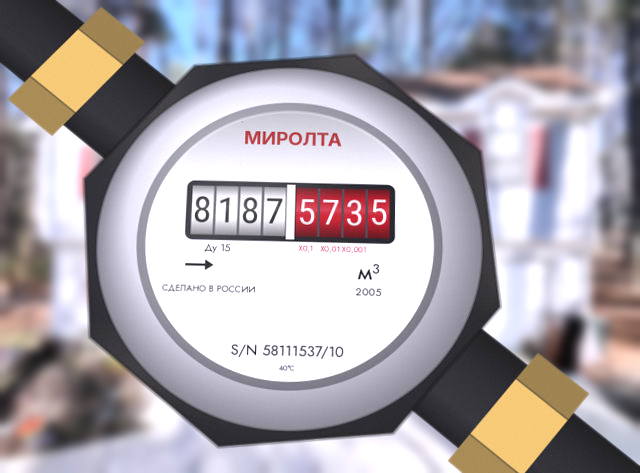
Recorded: 8187.5735 m³
